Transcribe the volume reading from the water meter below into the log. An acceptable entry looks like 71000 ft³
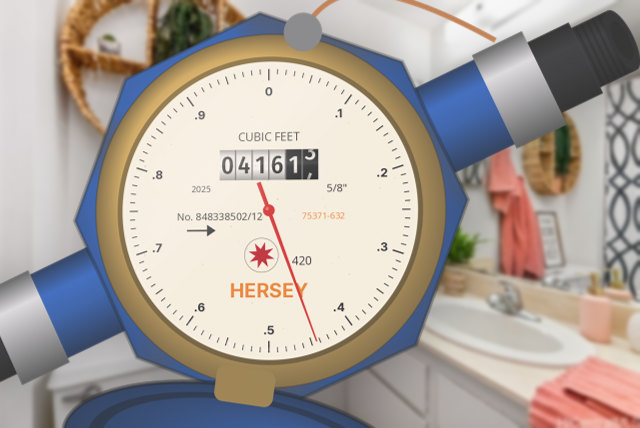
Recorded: 41613.44 ft³
